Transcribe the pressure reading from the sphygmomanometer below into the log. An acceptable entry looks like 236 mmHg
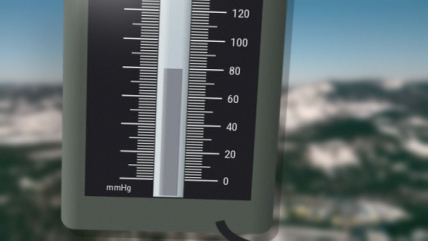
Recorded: 80 mmHg
